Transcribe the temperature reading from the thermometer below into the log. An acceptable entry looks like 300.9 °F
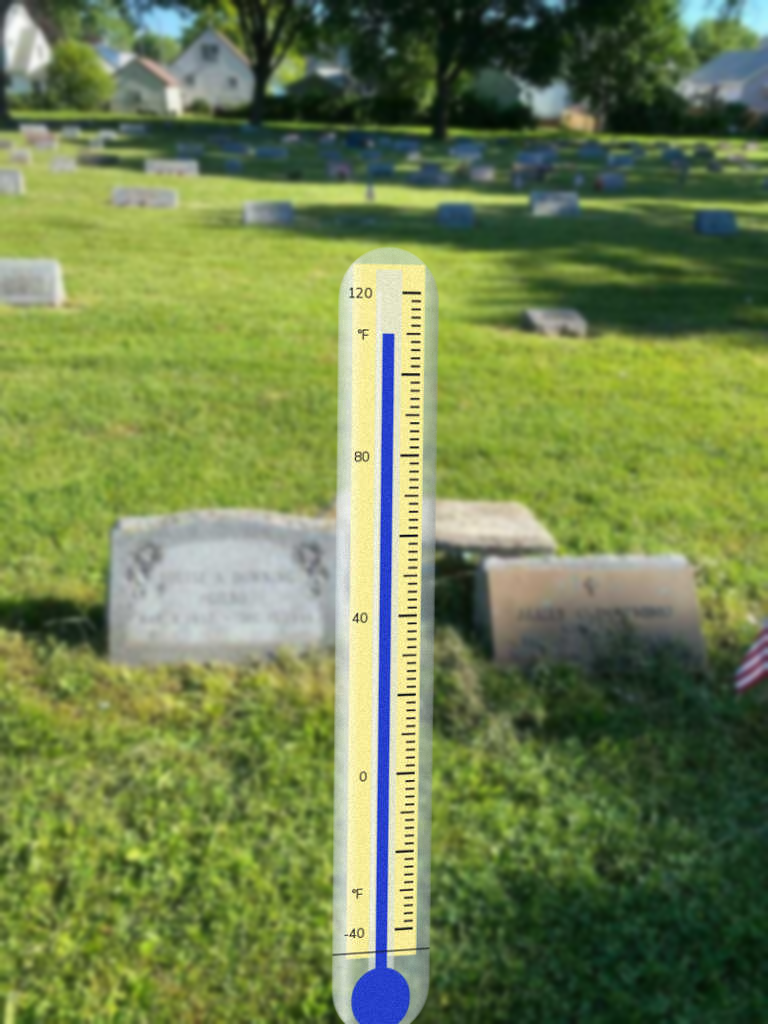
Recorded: 110 °F
